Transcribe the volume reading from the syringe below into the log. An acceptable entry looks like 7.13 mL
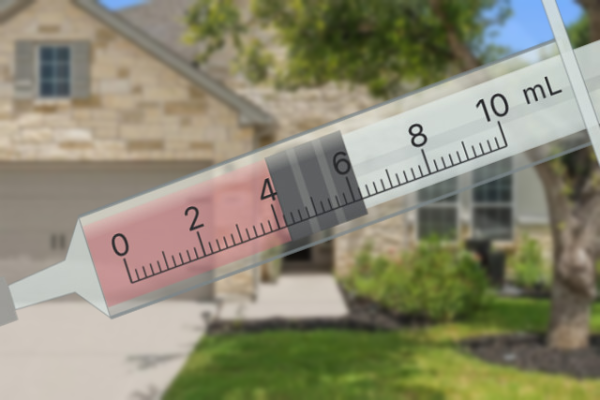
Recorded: 4.2 mL
